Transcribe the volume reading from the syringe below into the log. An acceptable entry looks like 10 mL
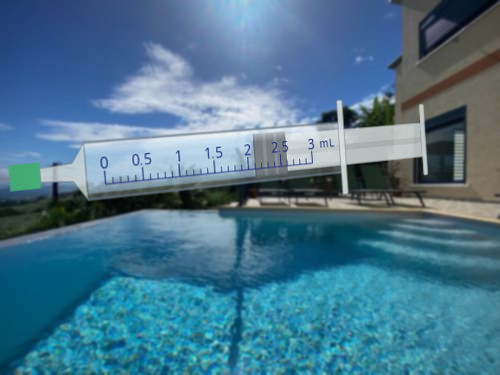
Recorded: 2.1 mL
